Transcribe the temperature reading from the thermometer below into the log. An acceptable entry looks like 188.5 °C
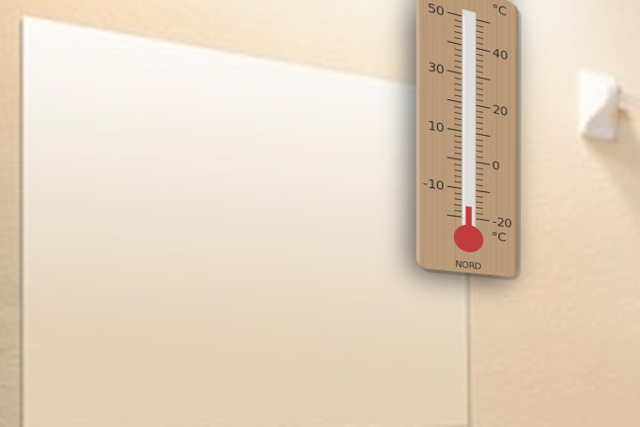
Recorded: -16 °C
